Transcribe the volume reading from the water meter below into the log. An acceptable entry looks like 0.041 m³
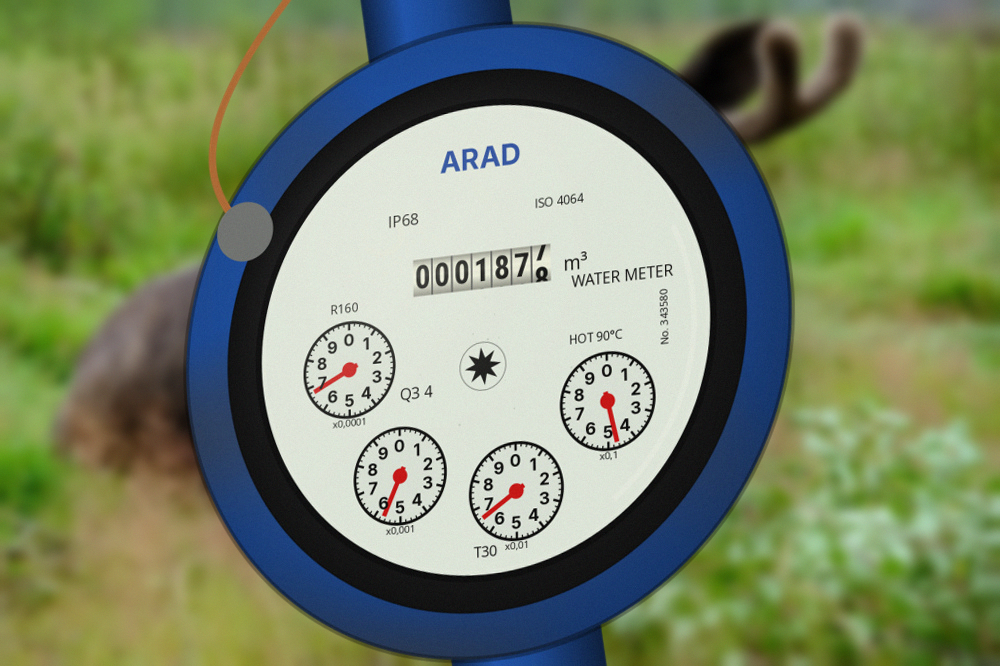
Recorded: 1877.4656 m³
